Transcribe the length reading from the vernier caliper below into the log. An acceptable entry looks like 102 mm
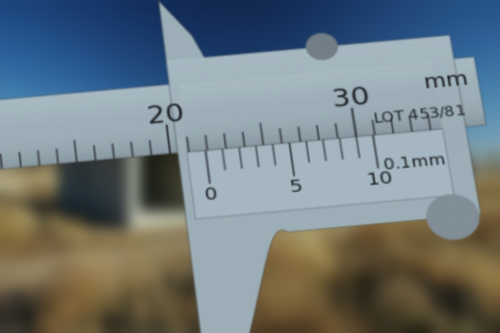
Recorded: 21.9 mm
